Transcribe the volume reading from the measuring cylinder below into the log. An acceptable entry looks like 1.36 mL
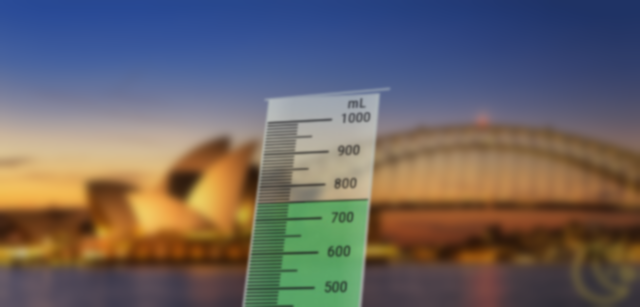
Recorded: 750 mL
